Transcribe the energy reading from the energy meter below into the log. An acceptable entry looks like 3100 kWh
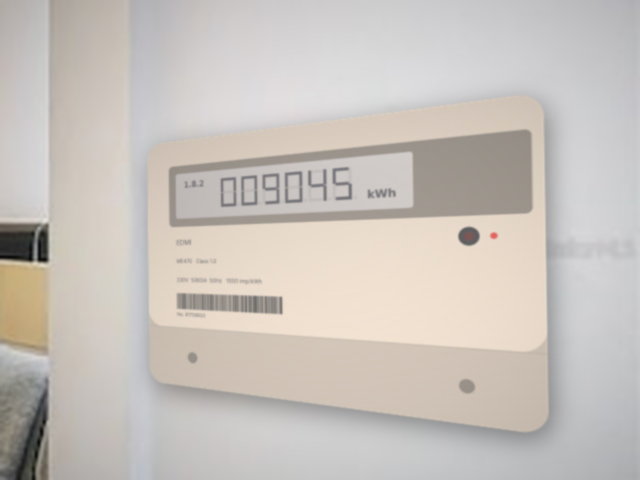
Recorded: 9045 kWh
